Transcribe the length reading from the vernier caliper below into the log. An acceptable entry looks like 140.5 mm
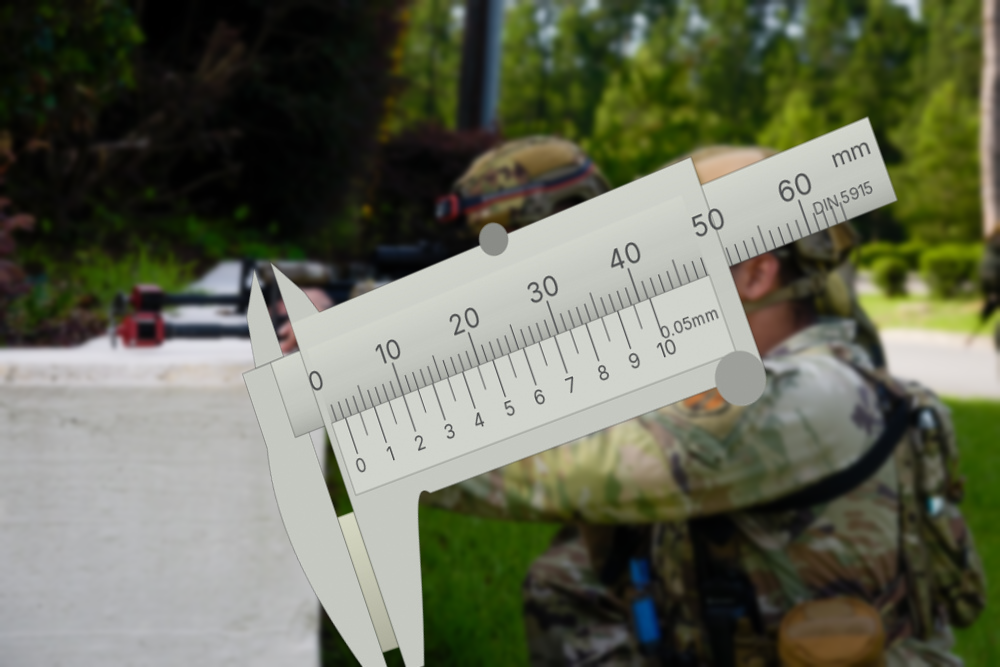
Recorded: 2.2 mm
